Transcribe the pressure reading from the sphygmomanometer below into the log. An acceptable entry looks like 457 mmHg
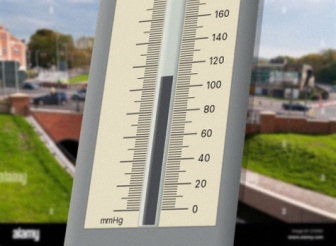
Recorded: 110 mmHg
